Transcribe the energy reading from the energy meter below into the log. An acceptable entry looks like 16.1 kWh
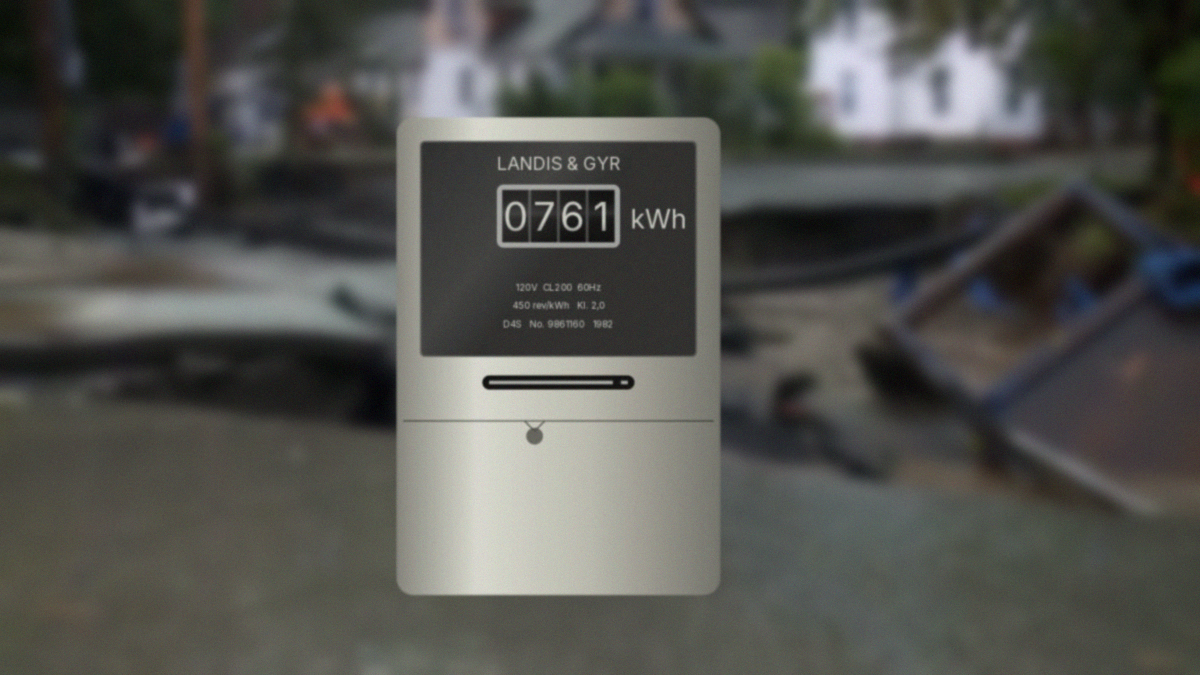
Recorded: 761 kWh
